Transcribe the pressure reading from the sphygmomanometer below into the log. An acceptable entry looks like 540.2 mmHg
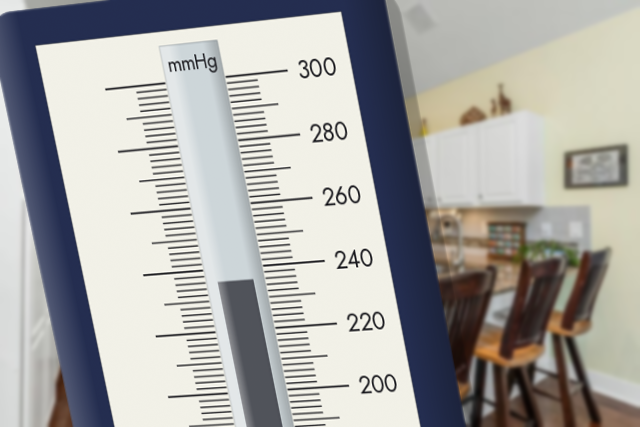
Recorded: 236 mmHg
